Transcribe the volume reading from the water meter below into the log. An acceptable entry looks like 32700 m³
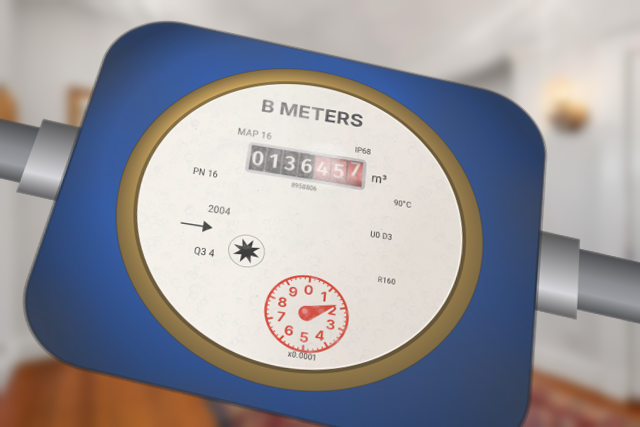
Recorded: 136.4571 m³
